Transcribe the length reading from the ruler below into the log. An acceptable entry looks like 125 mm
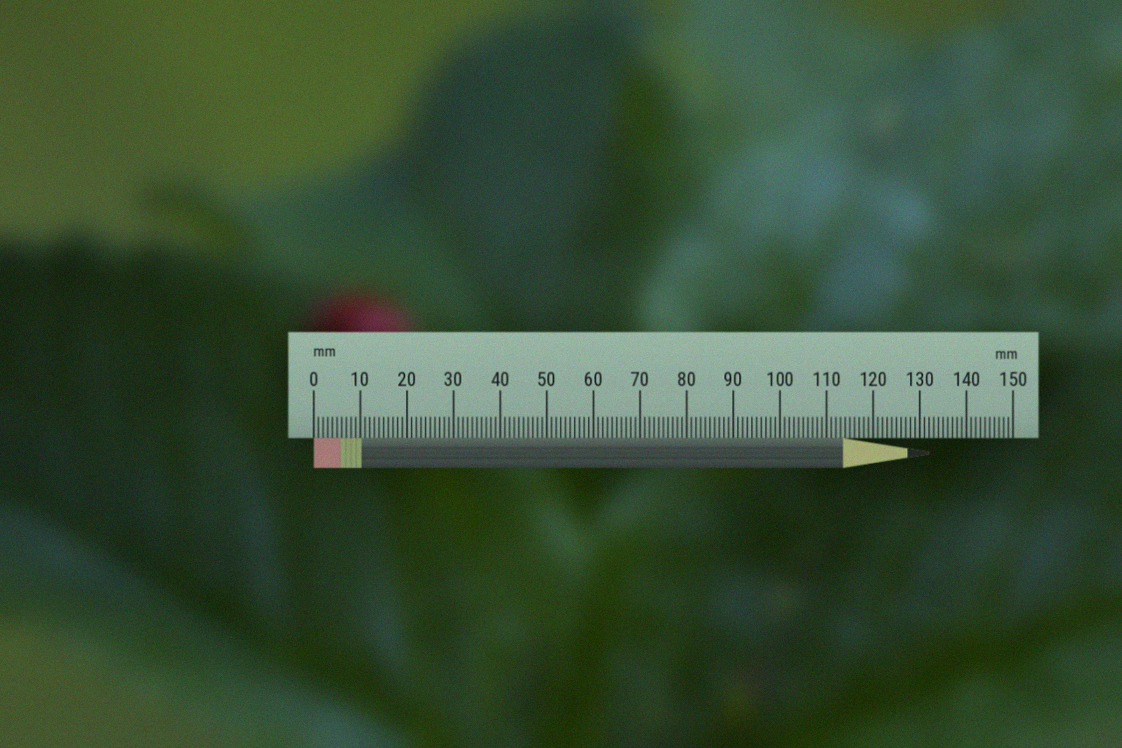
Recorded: 132 mm
